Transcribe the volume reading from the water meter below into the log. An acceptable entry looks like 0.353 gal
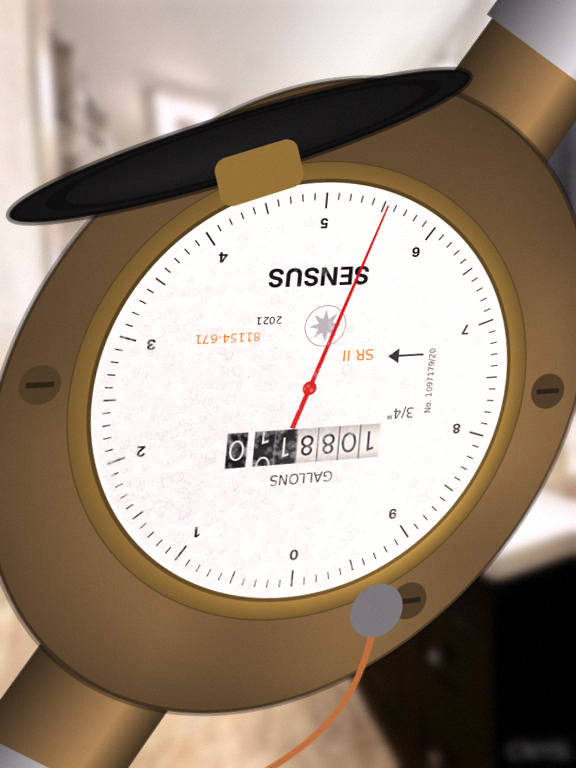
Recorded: 1088105.5 gal
